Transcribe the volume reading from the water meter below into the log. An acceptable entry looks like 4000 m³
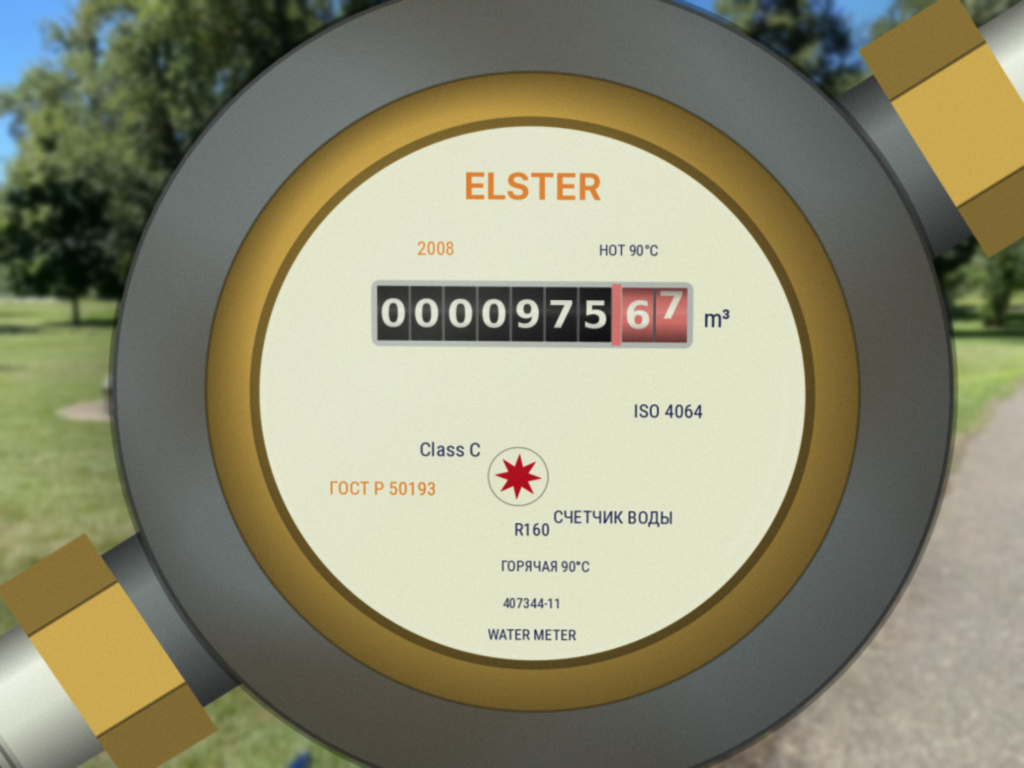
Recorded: 975.67 m³
